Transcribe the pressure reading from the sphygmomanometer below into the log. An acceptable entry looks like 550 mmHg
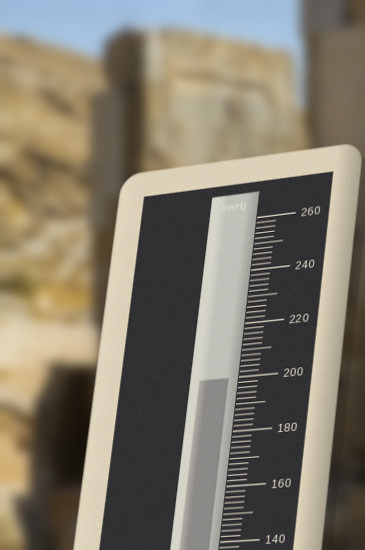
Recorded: 200 mmHg
